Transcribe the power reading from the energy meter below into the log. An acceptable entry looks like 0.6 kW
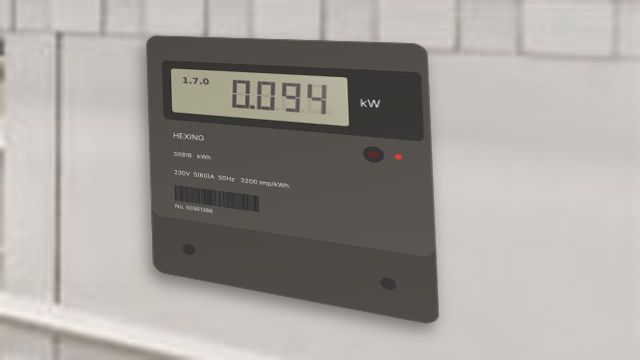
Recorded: 0.094 kW
